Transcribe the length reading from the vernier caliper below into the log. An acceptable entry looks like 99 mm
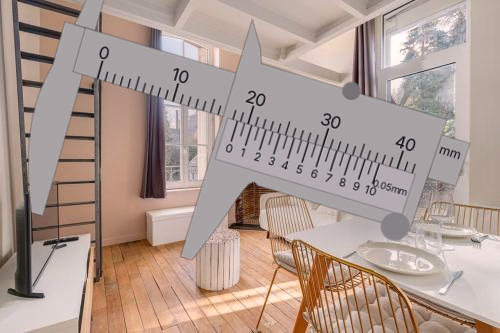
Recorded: 18.6 mm
